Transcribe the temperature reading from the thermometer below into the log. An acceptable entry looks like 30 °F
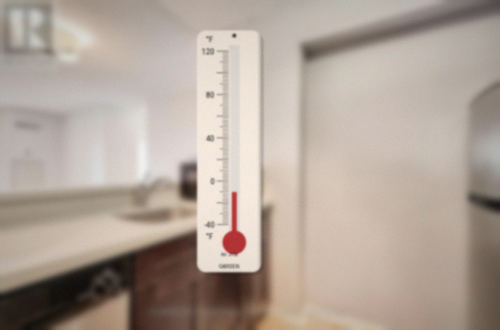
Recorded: -10 °F
